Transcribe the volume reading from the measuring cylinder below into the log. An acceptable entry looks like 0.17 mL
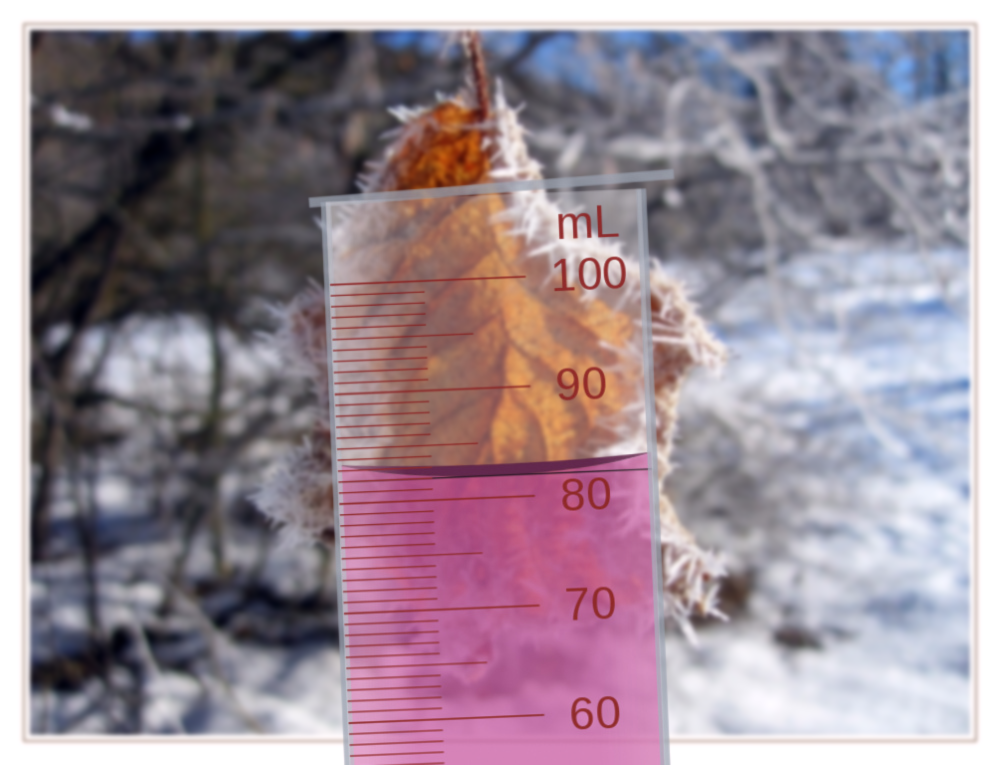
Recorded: 82 mL
